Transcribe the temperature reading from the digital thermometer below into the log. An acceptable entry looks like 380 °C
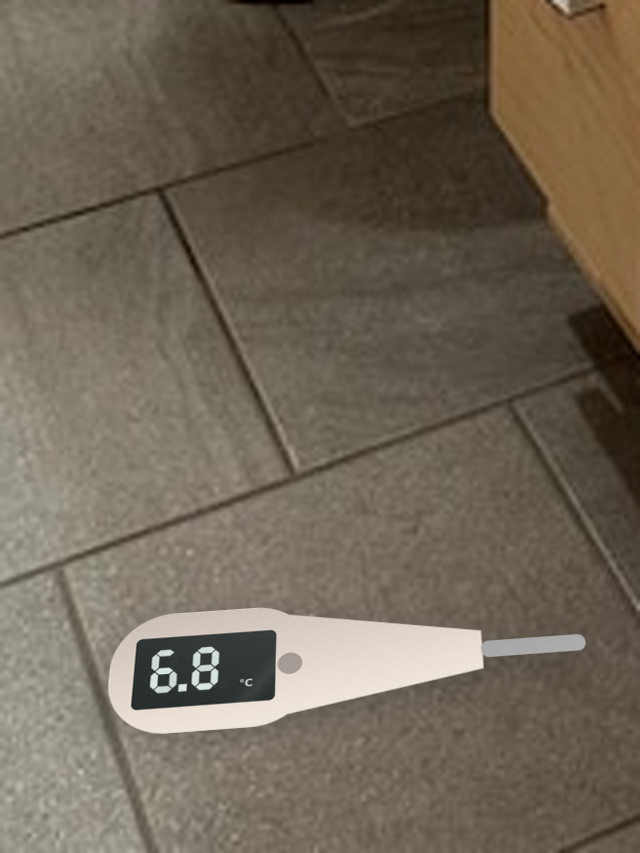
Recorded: 6.8 °C
